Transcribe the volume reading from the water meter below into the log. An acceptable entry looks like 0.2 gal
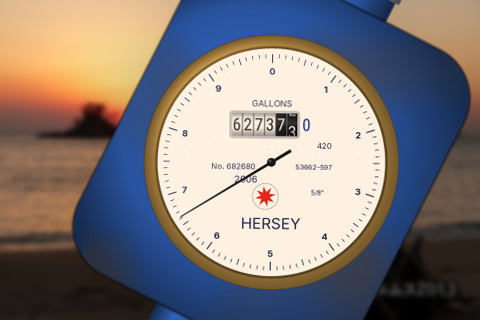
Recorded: 6273726.6 gal
